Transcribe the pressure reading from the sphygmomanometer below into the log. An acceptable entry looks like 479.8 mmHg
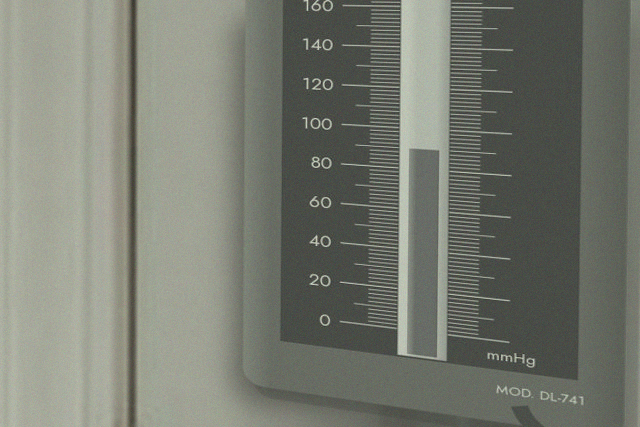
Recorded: 90 mmHg
